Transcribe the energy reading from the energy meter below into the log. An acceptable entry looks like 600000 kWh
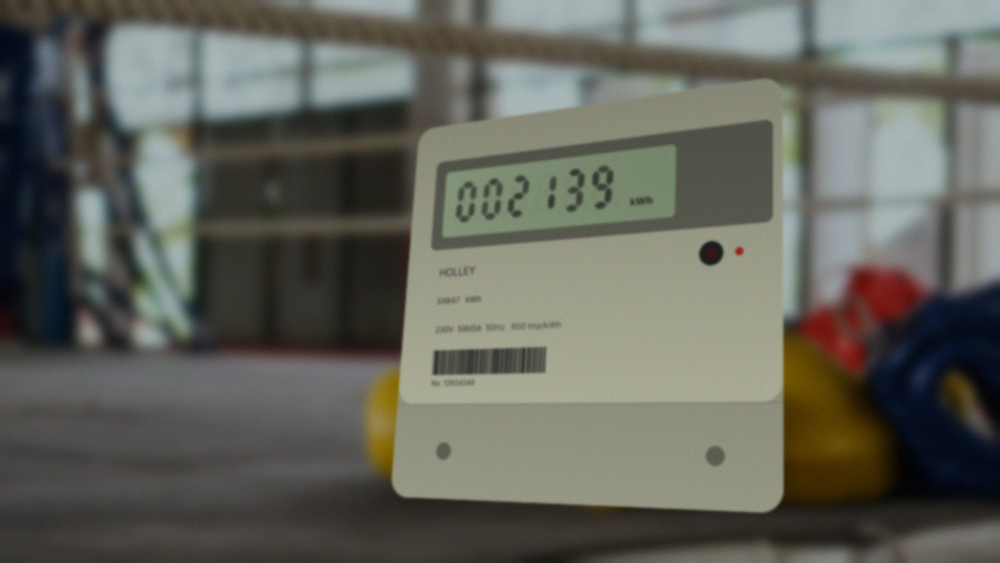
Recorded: 2139 kWh
